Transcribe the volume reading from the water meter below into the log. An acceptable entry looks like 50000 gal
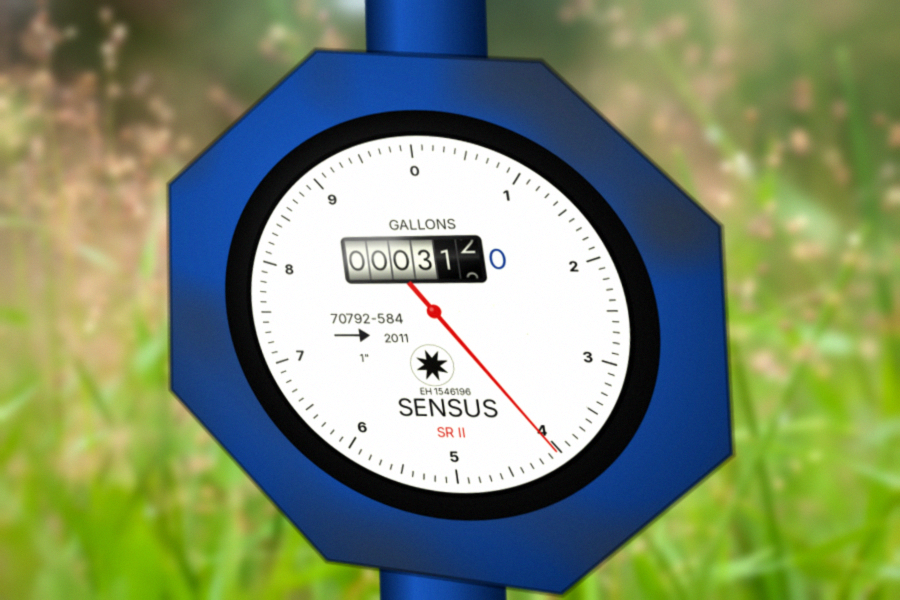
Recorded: 3124.0 gal
